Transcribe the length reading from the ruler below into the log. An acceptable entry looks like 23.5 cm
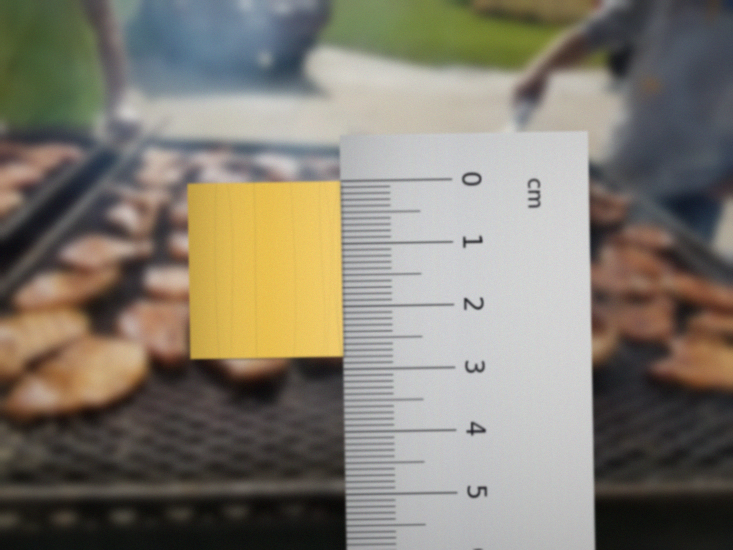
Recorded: 2.8 cm
